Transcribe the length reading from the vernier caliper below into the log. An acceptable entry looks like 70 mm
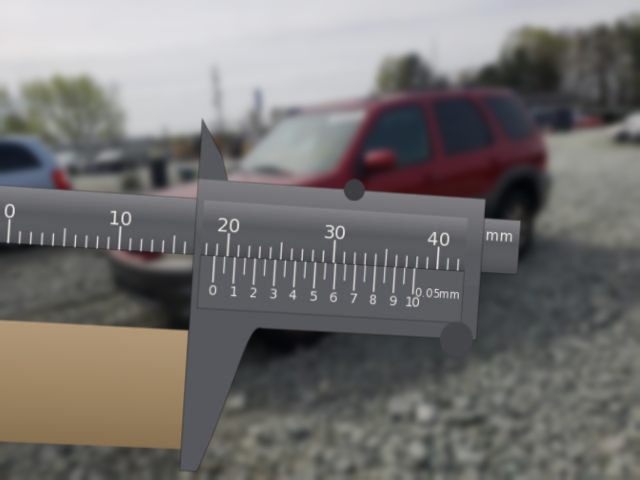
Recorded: 18.8 mm
